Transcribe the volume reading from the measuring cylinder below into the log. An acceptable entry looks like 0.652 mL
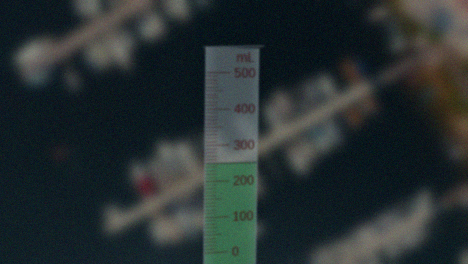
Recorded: 250 mL
